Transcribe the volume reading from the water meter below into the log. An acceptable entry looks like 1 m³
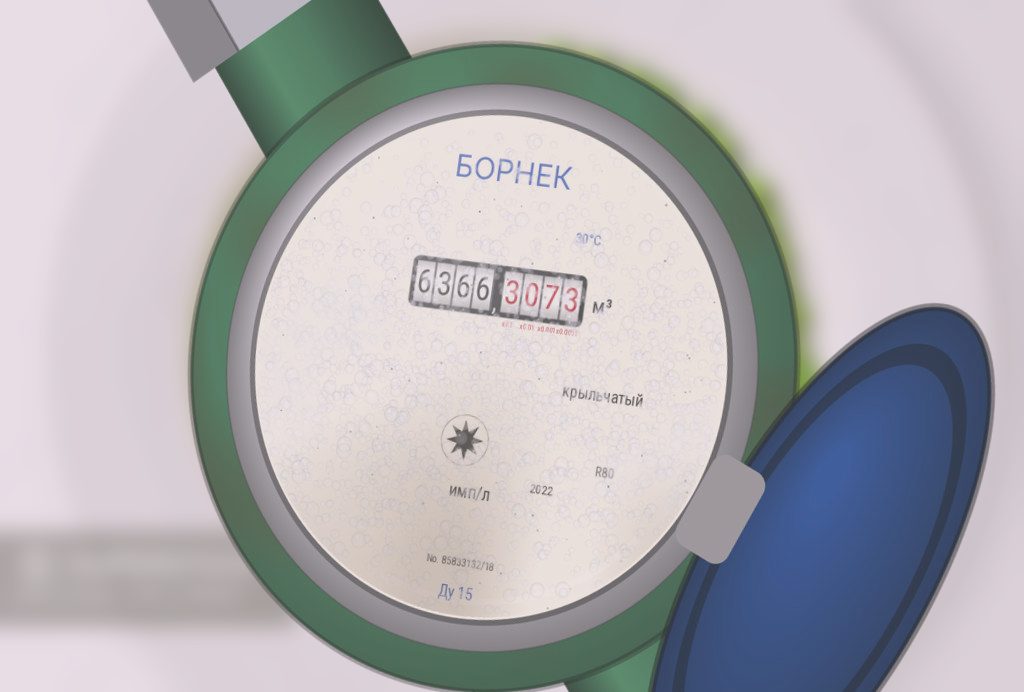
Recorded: 6366.3073 m³
